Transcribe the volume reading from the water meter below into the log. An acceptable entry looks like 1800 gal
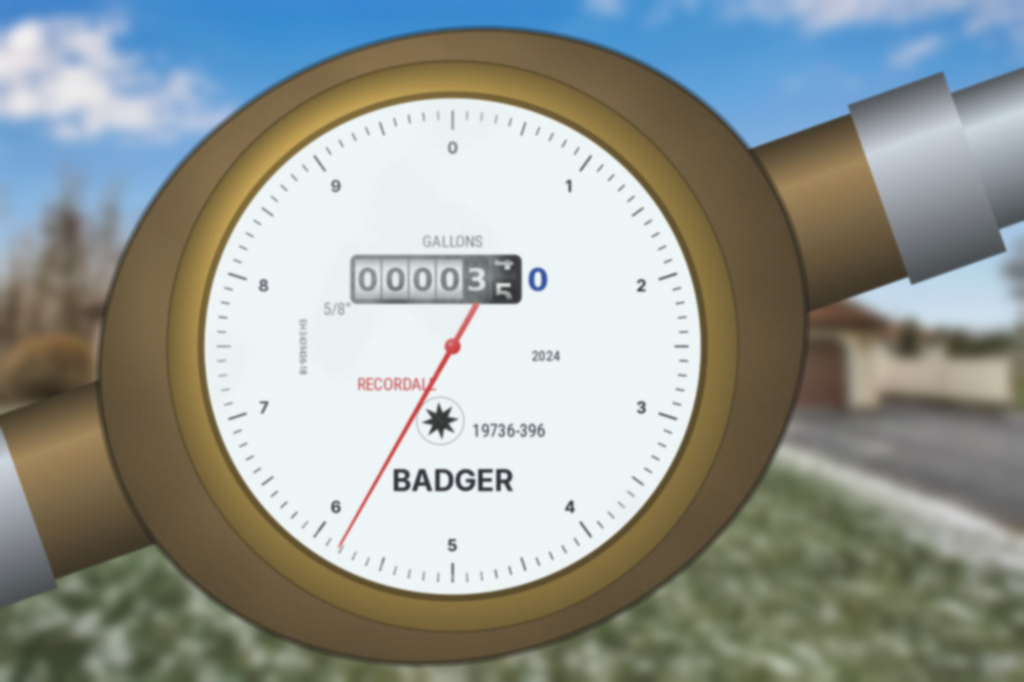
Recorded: 345.8 gal
